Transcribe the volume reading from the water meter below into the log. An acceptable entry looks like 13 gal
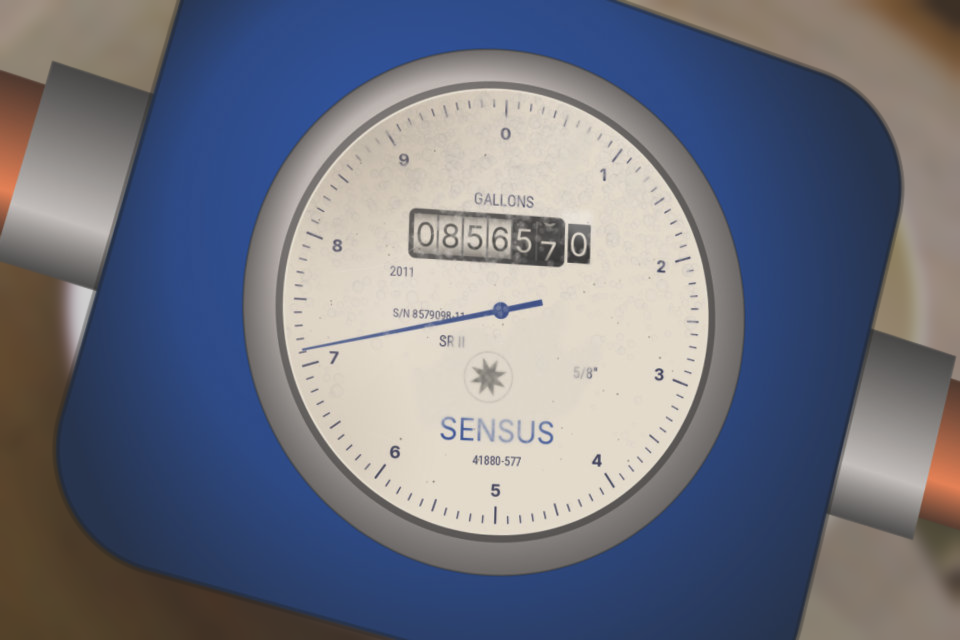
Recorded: 856567.1 gal
